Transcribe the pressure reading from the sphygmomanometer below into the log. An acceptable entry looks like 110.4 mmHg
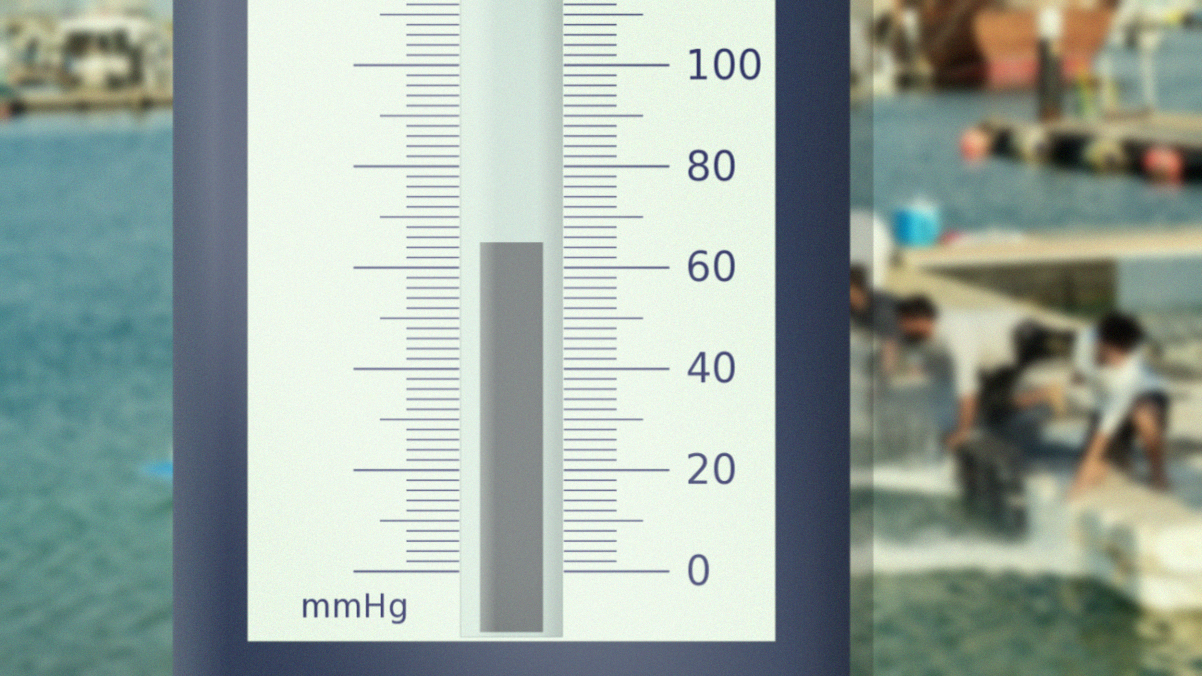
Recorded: 65 mmHg
